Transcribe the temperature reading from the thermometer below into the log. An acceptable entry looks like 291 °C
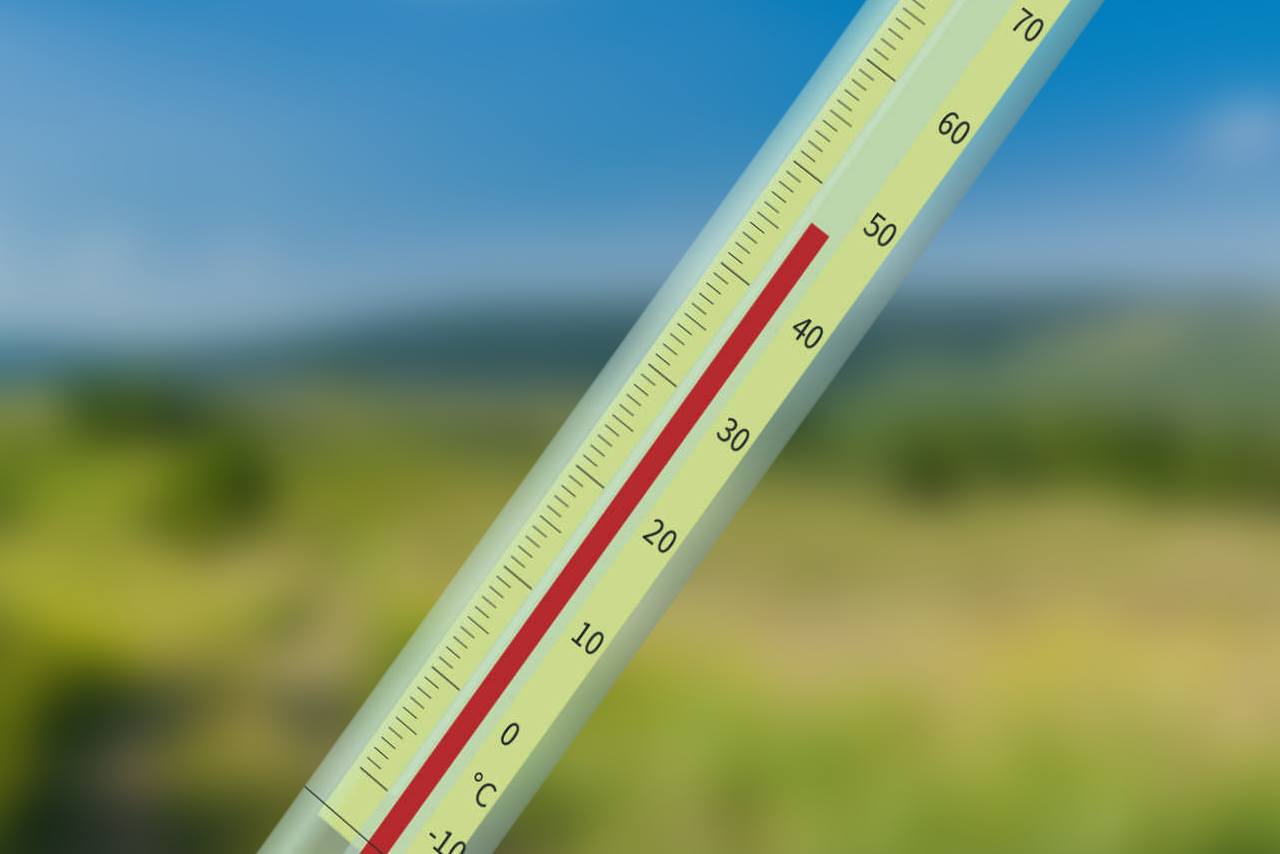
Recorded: 47 °C
